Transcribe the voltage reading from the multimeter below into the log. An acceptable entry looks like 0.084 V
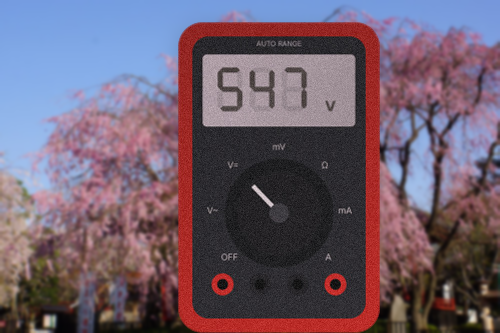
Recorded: 547 V
